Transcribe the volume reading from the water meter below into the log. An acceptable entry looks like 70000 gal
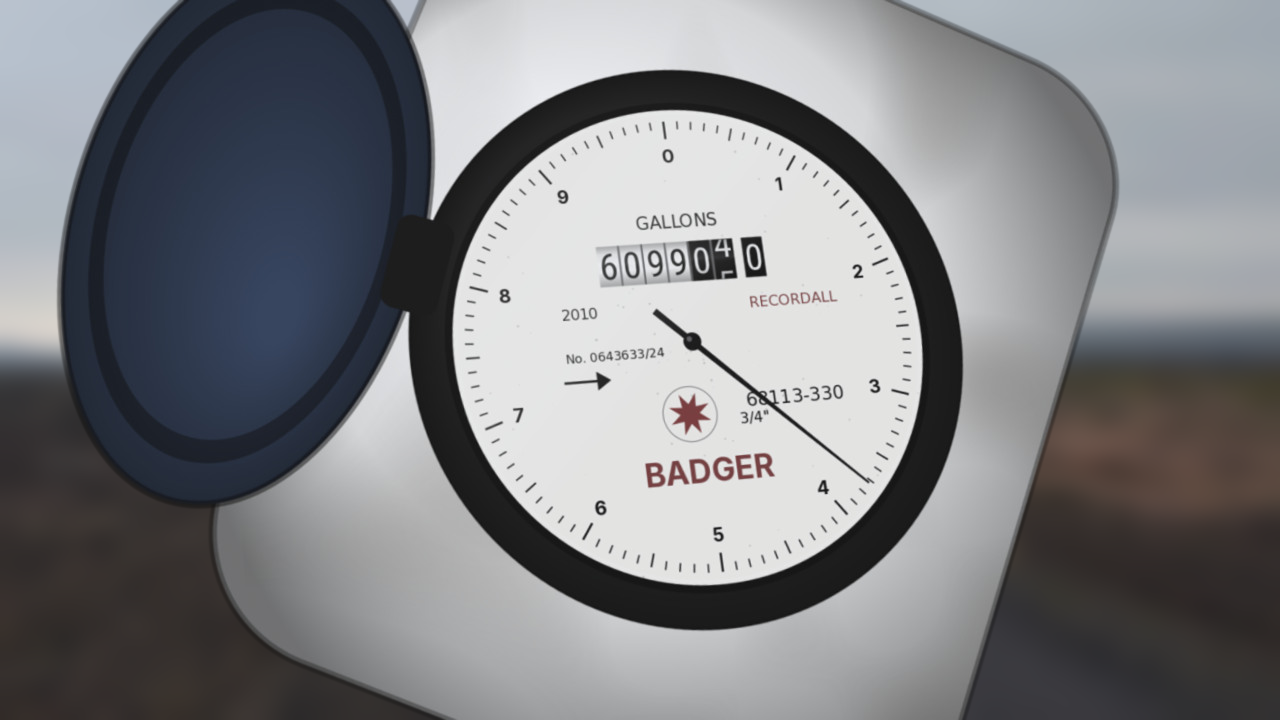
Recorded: 6099043.7 gal
